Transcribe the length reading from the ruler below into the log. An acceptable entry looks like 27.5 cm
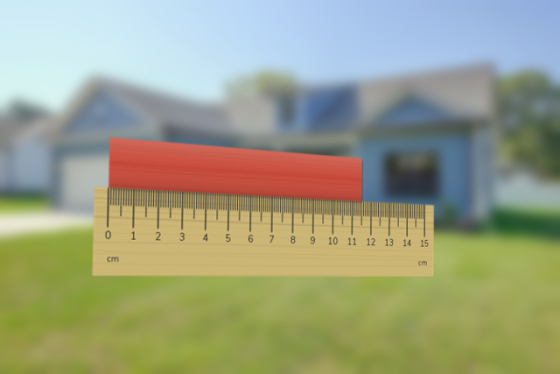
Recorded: 11.5 cm
